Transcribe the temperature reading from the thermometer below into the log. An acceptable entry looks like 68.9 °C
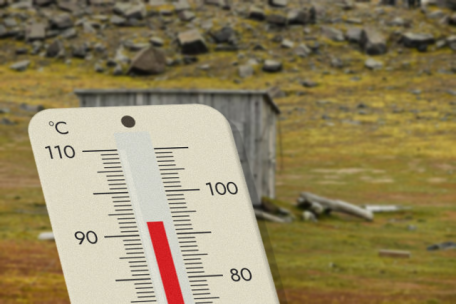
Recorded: 93 °C
